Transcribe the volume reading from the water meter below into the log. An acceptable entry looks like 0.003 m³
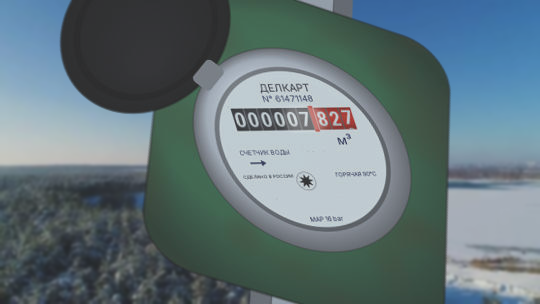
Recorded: 7.827 m³
